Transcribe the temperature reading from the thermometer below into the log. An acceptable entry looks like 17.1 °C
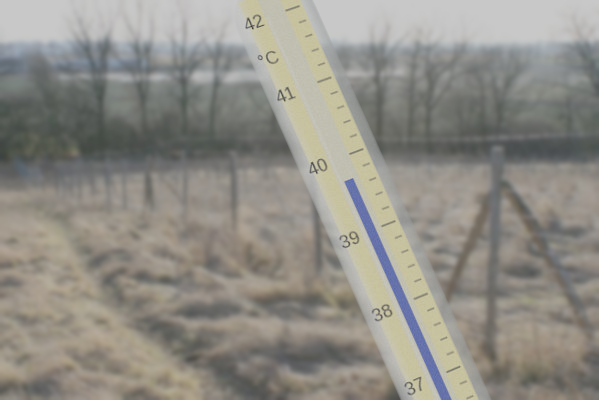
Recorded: 39.7 °C
